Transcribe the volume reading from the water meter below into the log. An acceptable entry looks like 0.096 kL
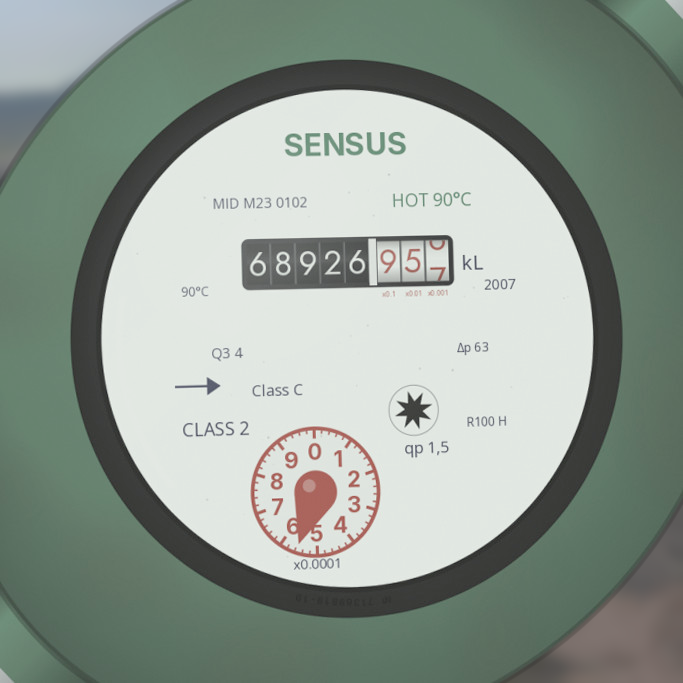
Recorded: 68926.9565 kL
